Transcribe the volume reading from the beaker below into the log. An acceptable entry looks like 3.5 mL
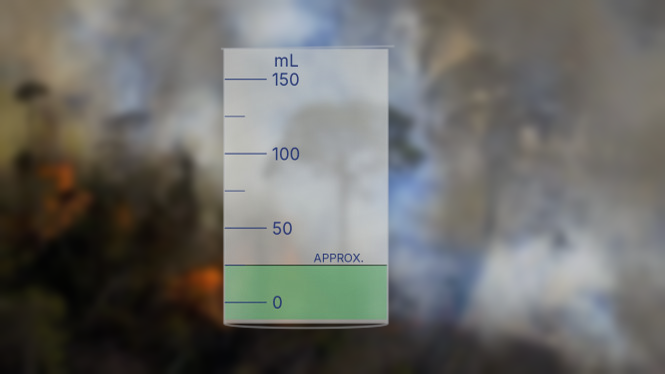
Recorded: 25 mL
